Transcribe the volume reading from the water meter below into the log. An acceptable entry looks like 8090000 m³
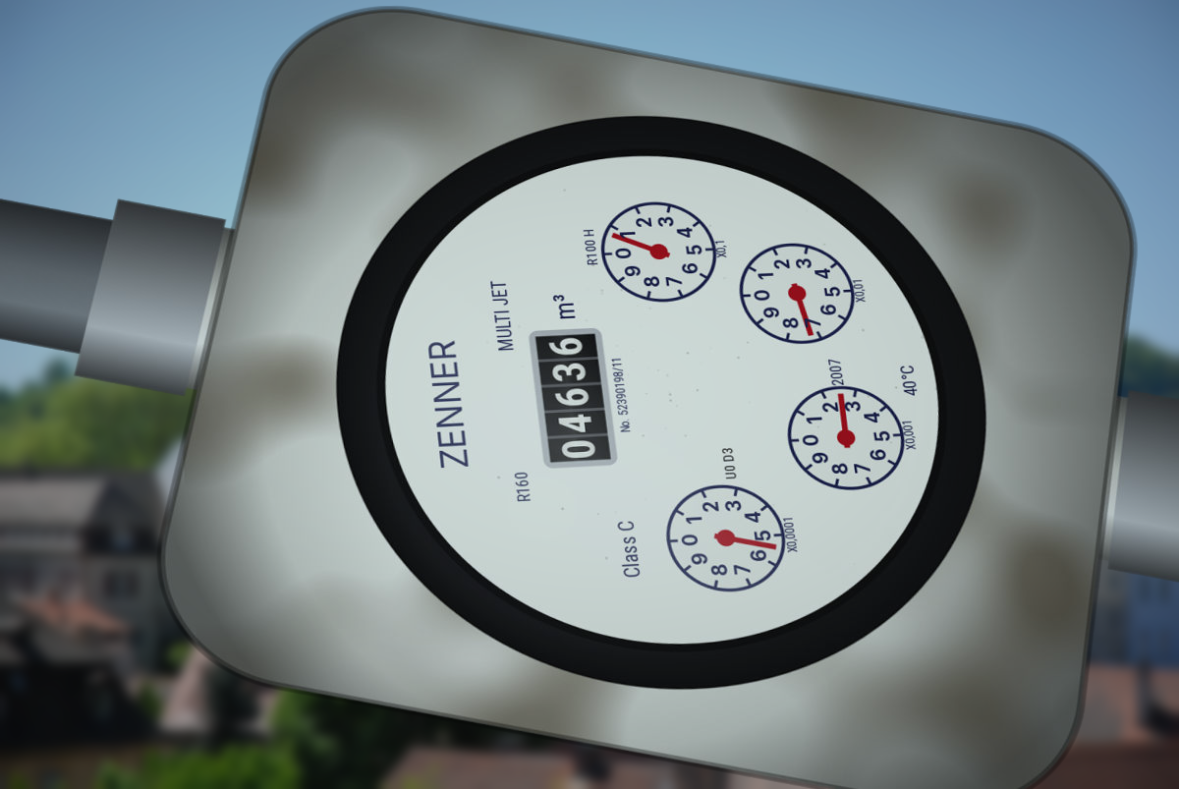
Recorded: 4636.0725 m³
